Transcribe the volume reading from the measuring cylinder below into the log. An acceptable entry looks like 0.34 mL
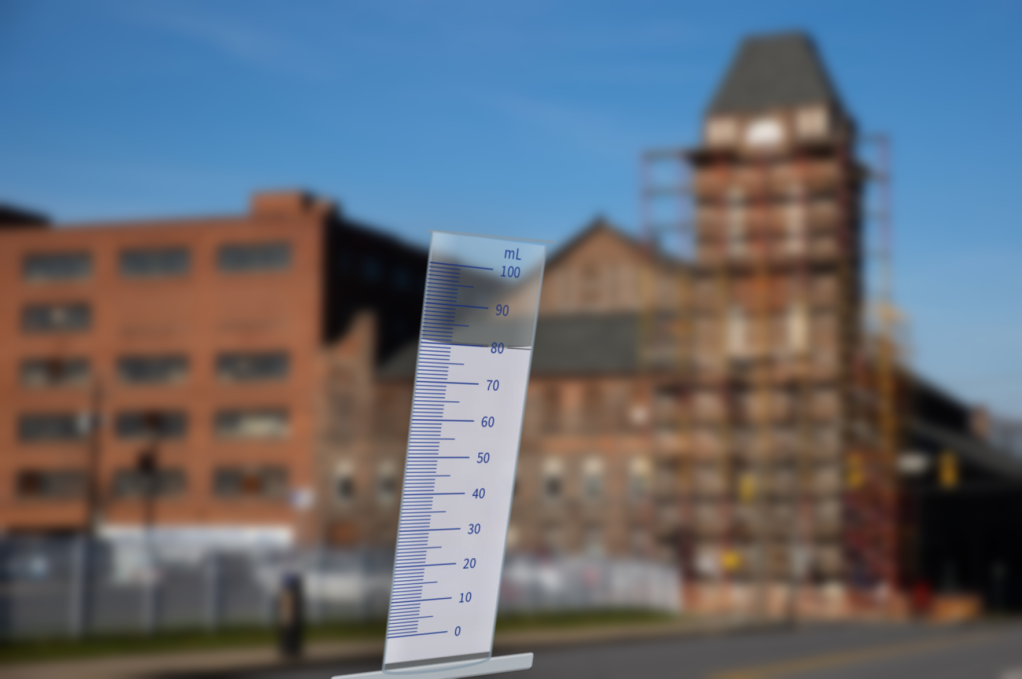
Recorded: 80 mL
